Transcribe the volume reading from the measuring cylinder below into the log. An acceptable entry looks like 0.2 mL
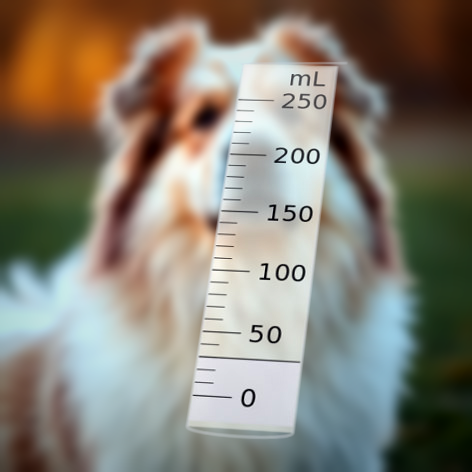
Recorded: 30 mL
